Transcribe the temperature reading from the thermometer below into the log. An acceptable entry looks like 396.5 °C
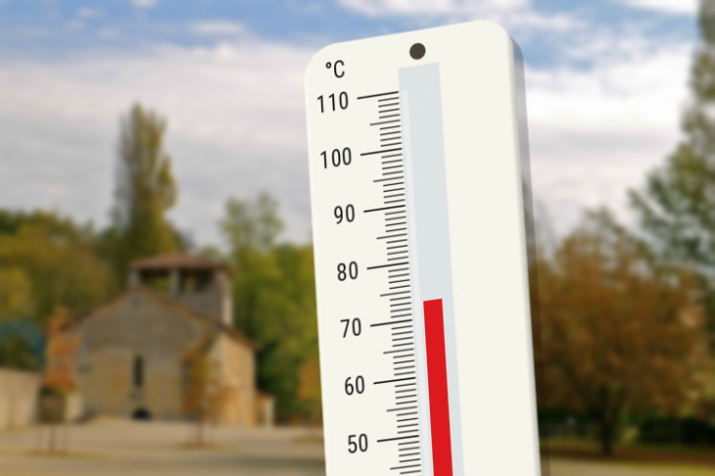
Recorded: 73 °C
